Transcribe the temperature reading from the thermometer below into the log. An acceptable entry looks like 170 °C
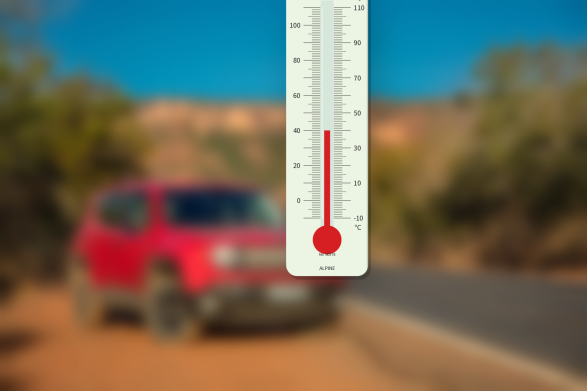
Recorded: 40 °C
